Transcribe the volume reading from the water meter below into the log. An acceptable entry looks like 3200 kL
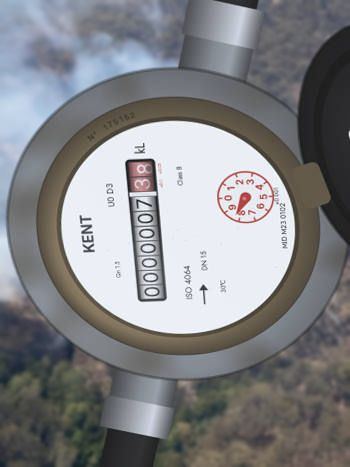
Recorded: 7.378 kL
